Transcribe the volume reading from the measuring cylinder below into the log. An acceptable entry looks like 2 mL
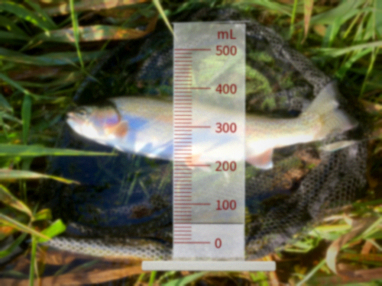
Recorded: 50 mL
